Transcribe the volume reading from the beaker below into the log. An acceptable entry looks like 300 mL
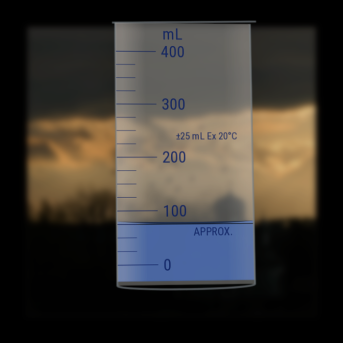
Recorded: 75 mL
